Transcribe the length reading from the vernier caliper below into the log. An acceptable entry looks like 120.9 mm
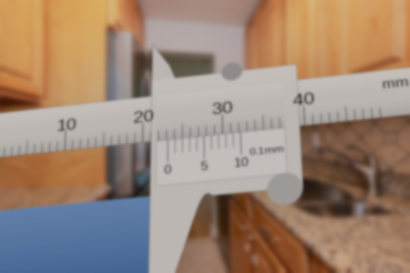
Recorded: 23.2 mm
